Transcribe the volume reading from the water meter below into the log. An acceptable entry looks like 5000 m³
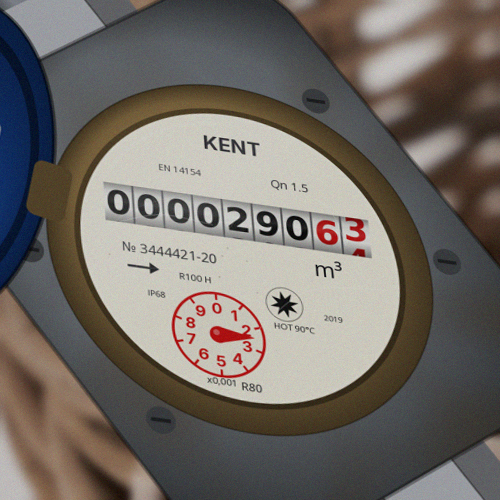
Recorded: 290.632 m³
